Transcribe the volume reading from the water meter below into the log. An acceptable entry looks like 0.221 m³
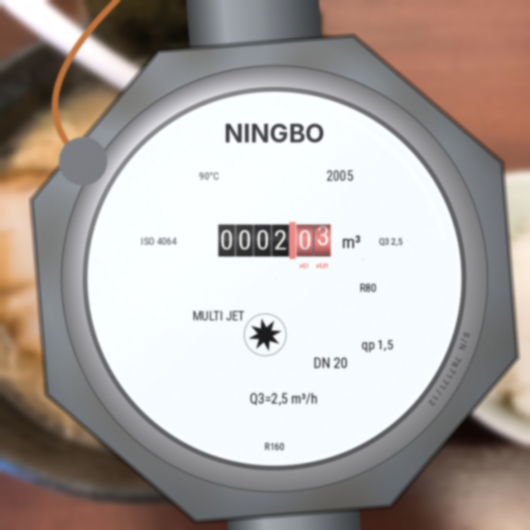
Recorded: 2.03 m³
